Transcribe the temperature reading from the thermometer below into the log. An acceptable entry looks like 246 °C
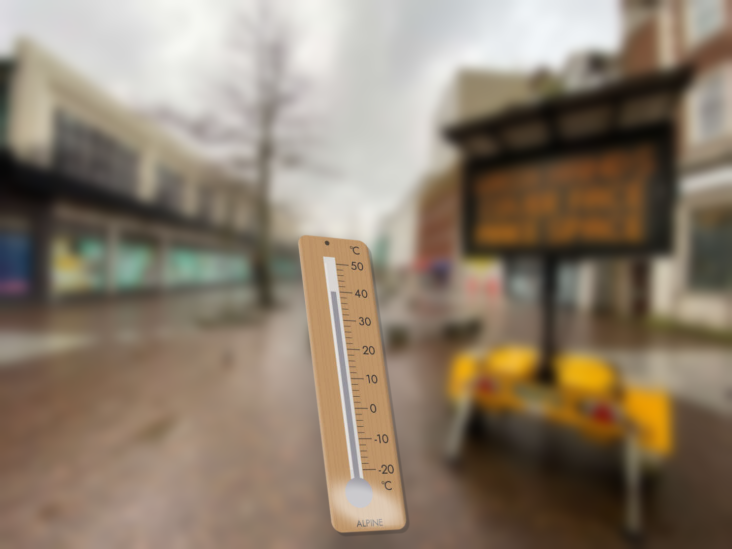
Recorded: 40 °C
